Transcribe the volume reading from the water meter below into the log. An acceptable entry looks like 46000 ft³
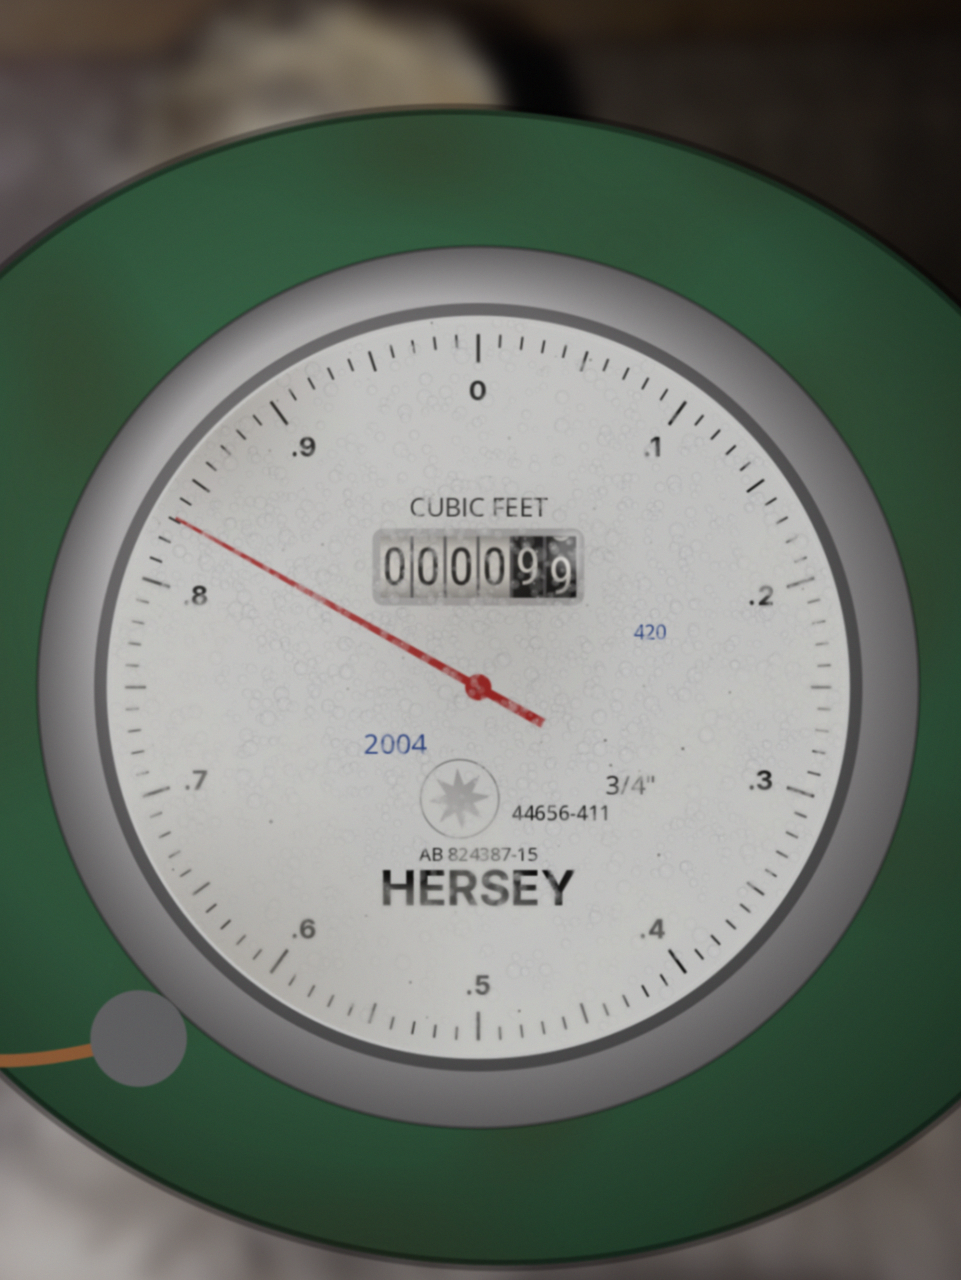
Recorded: 98.83 ft³
